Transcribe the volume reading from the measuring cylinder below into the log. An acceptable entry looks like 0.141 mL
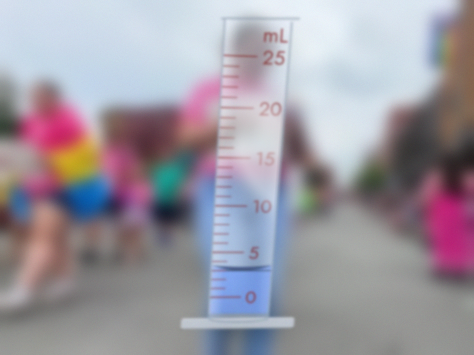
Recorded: 3 mL
